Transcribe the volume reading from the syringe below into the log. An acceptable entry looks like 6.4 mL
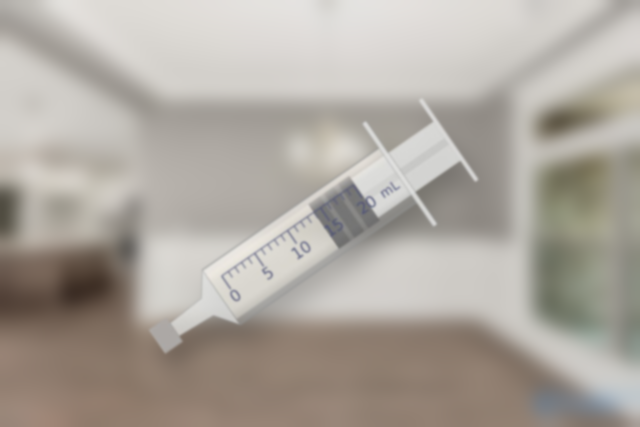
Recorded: 14 mL
